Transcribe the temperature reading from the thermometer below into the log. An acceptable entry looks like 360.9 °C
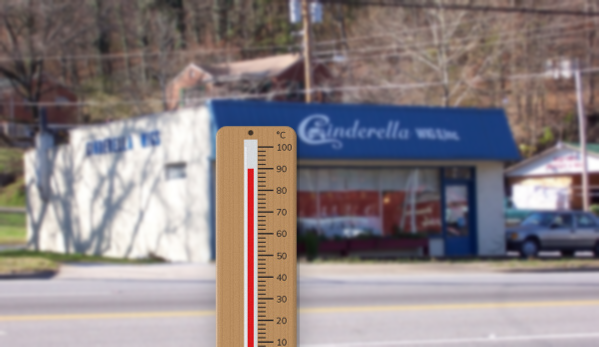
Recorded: 90 °C
